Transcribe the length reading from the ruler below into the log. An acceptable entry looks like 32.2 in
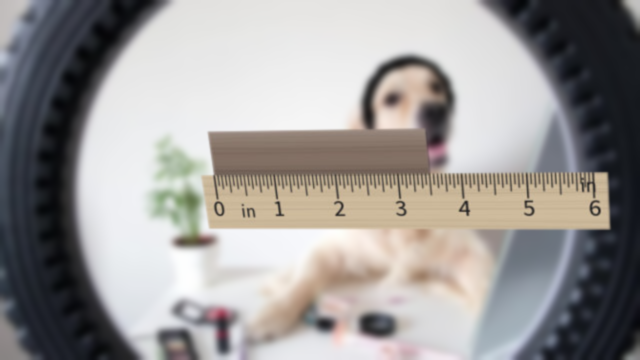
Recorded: 3.5 in
